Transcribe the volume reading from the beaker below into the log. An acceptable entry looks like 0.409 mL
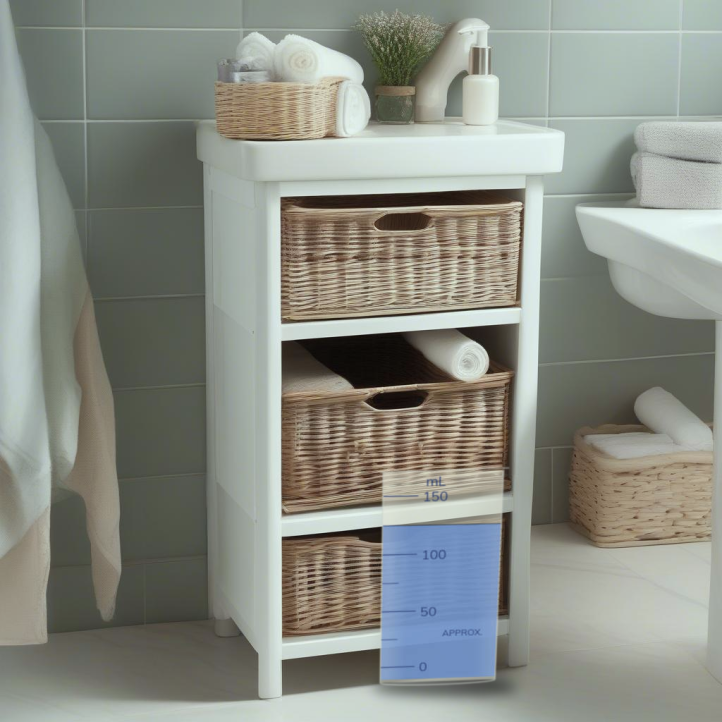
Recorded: 125 mL
